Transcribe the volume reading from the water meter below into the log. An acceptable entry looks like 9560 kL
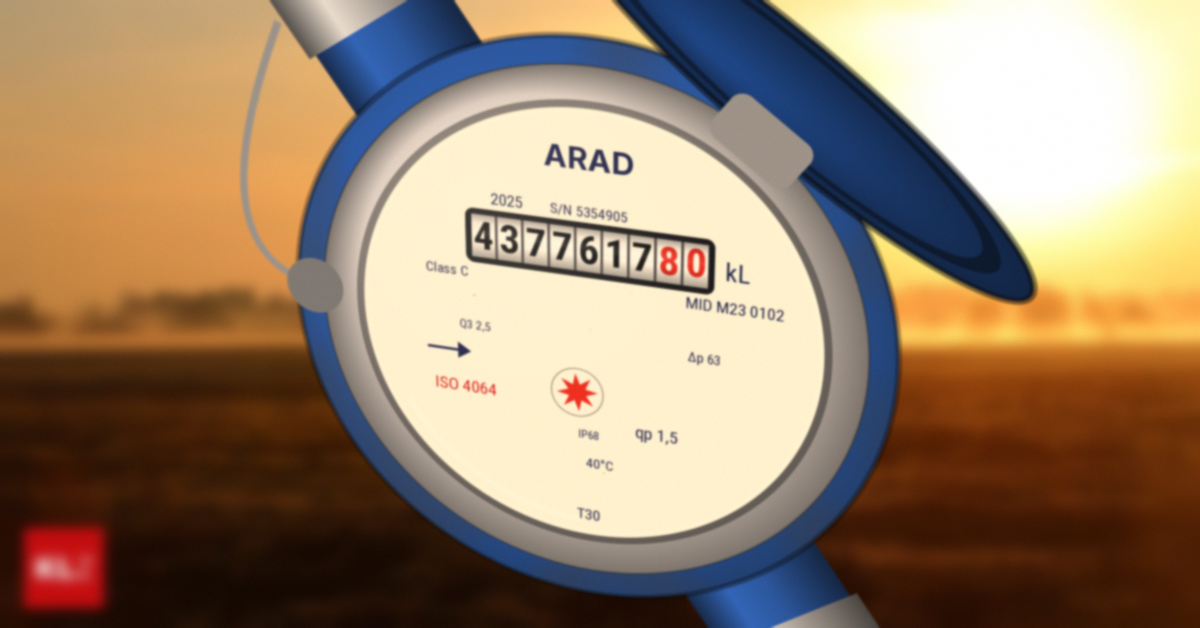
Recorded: 4377617.80 kL
